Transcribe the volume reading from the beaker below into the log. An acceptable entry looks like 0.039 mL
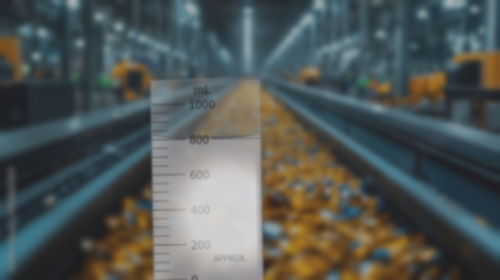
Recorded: 800 mL
